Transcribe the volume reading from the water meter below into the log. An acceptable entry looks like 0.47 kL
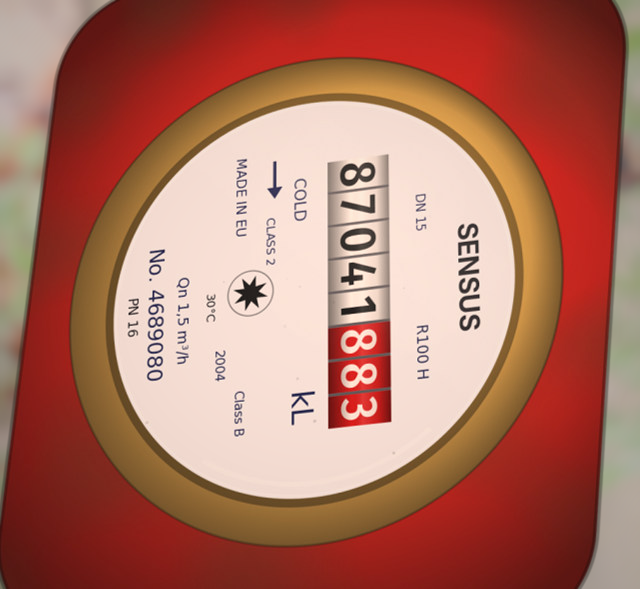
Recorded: 87041.883 kL
